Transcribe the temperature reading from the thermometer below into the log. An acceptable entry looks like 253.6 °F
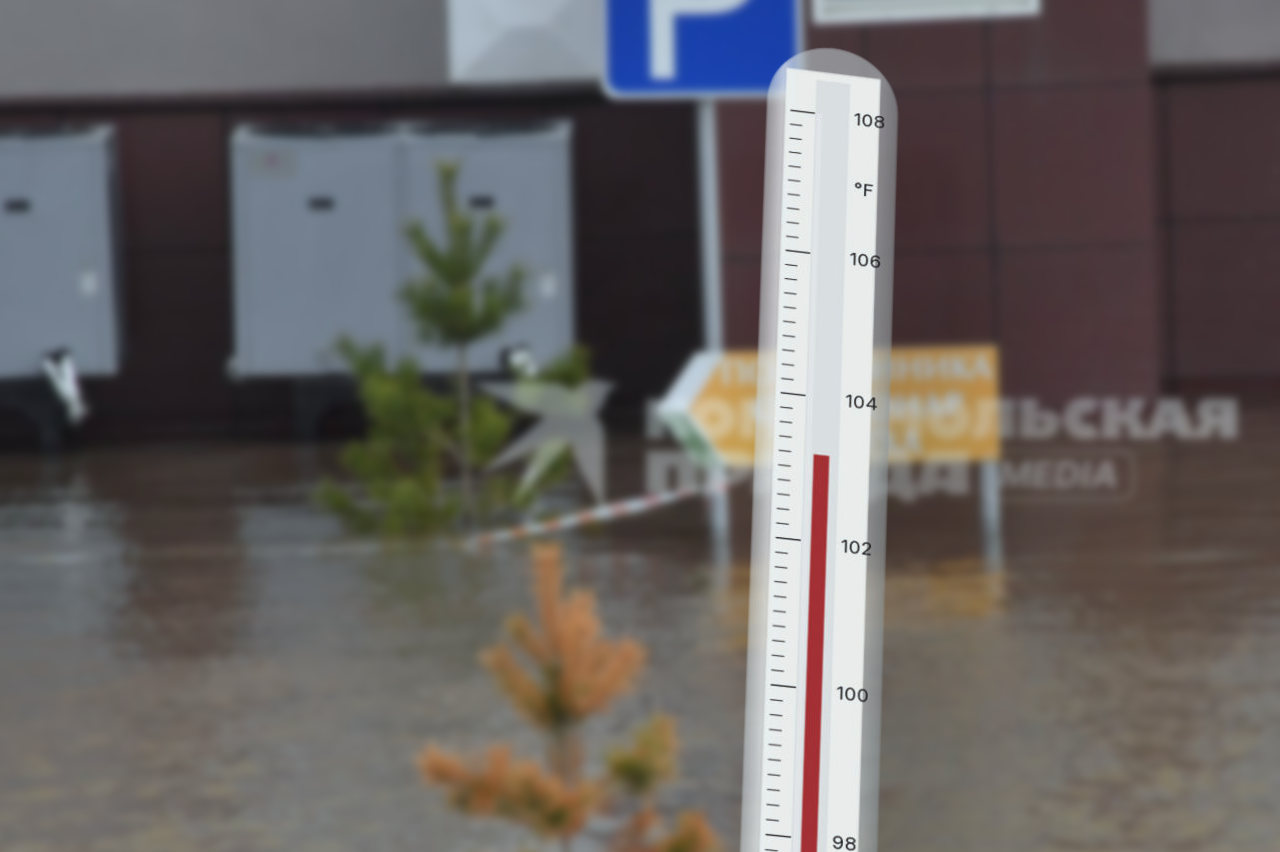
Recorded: 103.2 °F
